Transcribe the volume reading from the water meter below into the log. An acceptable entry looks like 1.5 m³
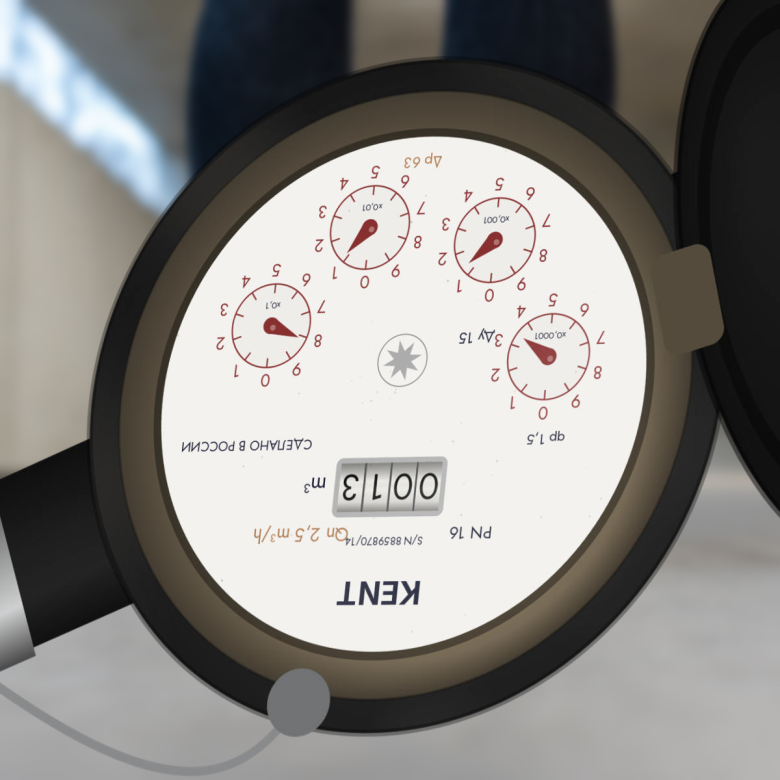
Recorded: 13.8113 m³
